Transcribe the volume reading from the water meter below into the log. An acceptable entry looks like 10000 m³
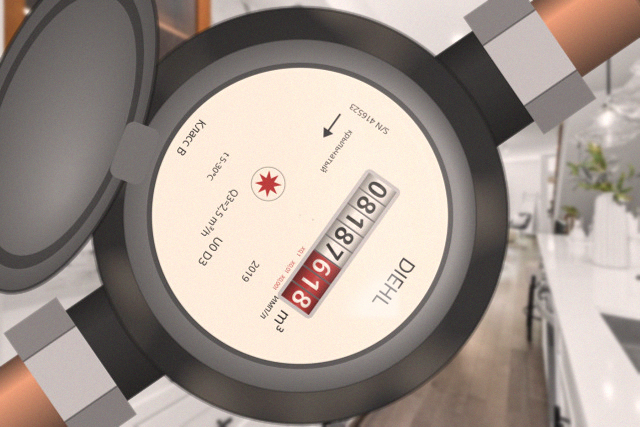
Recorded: 8187.618 m³
